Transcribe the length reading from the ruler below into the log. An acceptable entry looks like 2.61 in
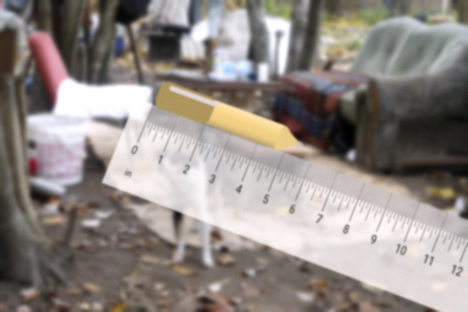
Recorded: 5.5 in
